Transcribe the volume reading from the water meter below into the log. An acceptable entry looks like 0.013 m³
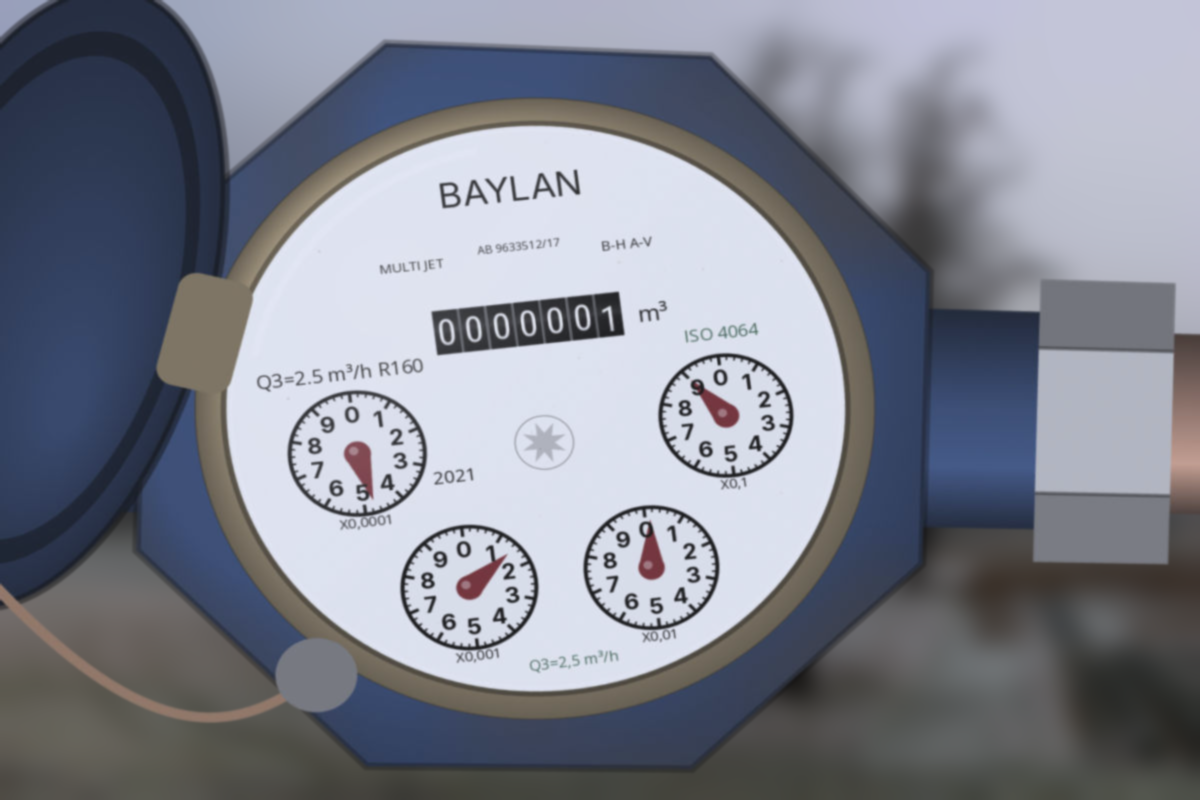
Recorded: 0.9014 m³
